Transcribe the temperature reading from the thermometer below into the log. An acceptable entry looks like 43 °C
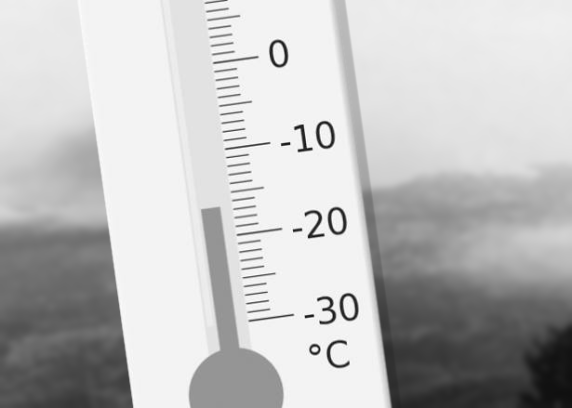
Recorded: -16.5 °C
